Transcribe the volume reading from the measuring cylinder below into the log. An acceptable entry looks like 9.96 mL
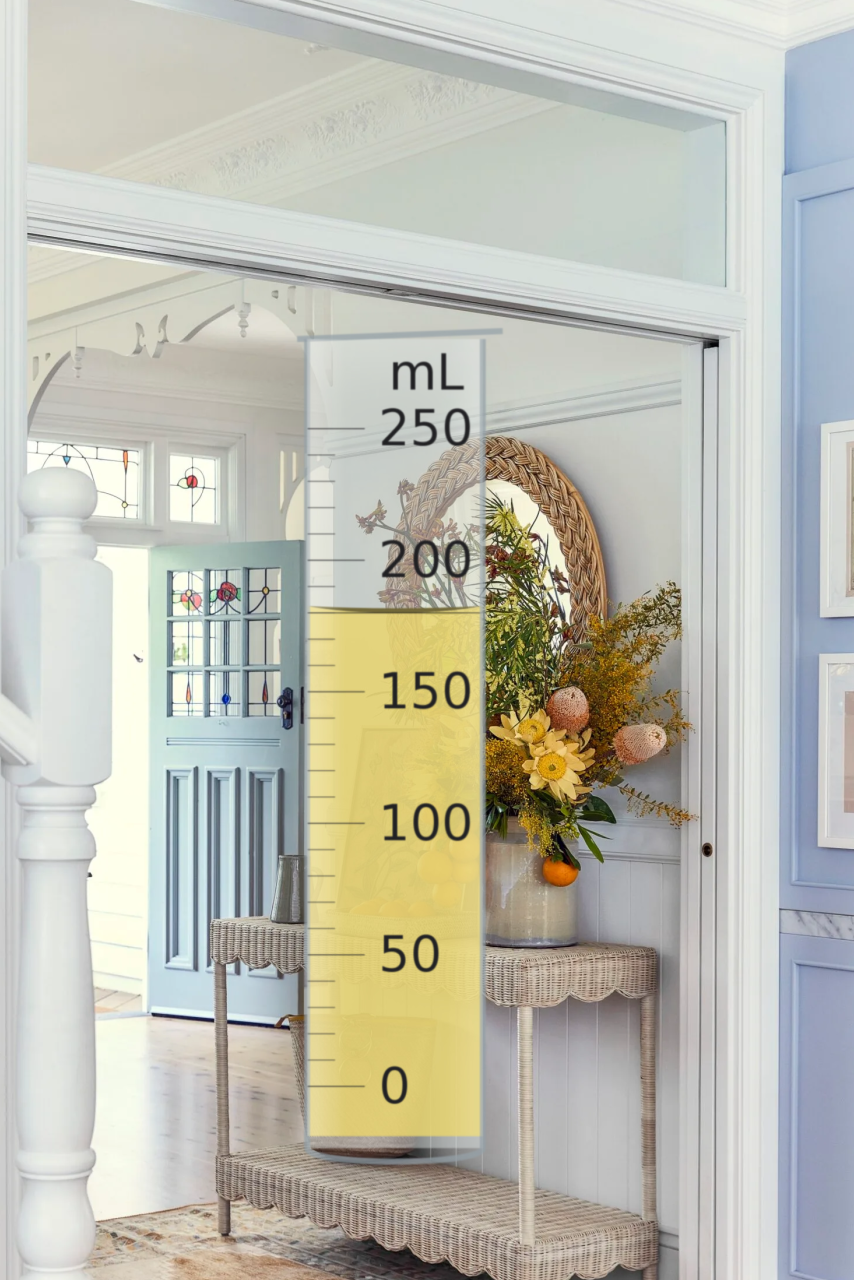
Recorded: 180 mL
